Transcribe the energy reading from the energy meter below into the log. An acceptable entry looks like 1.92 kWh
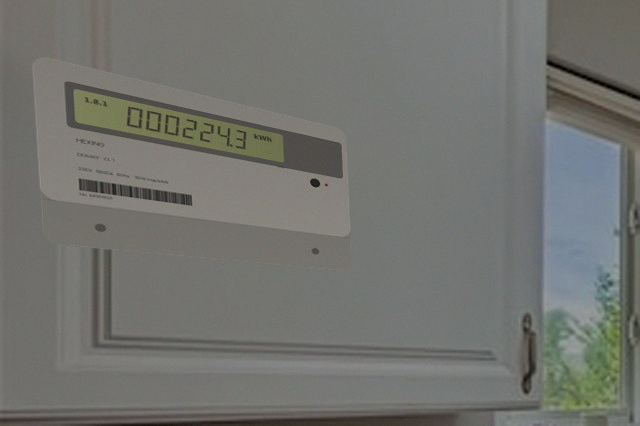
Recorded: 224.3 kWh
